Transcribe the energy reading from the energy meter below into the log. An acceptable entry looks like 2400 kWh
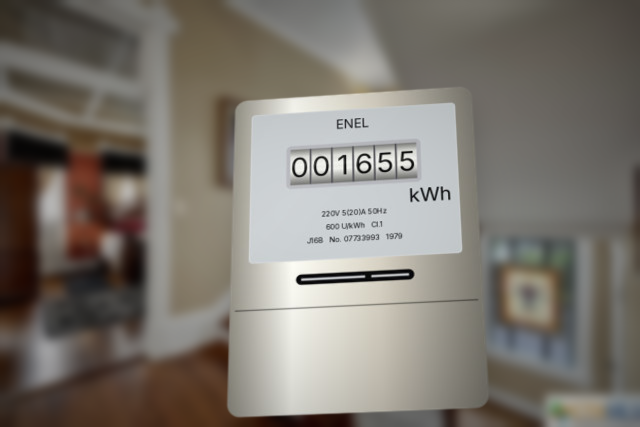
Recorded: 1655 kWh
